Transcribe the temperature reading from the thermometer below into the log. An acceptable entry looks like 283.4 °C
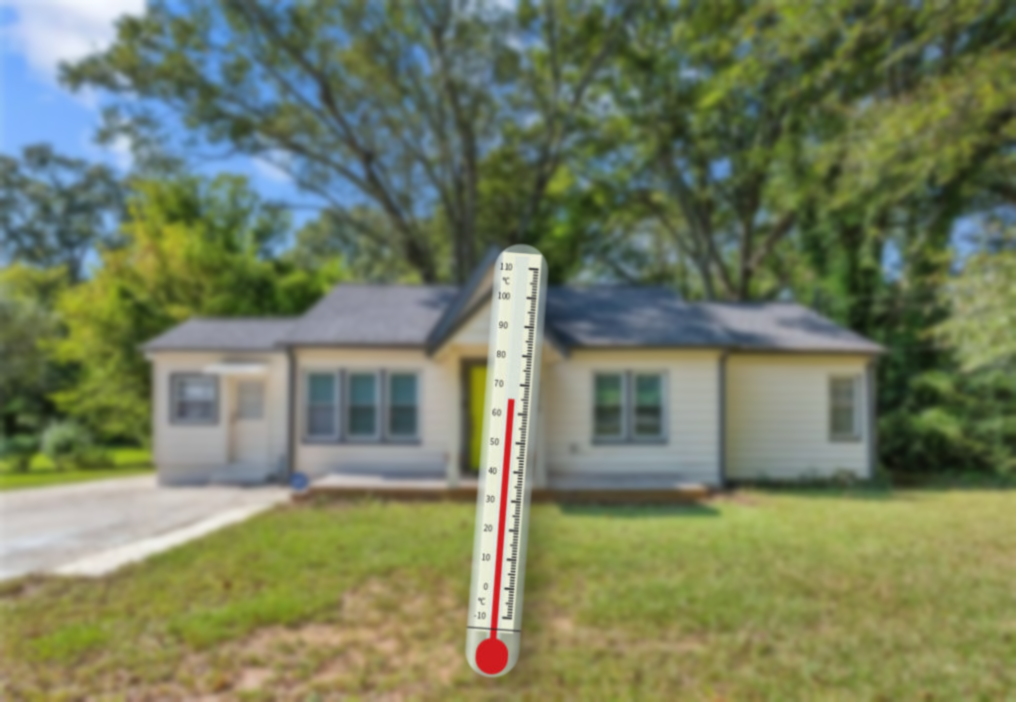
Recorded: 65 °C
